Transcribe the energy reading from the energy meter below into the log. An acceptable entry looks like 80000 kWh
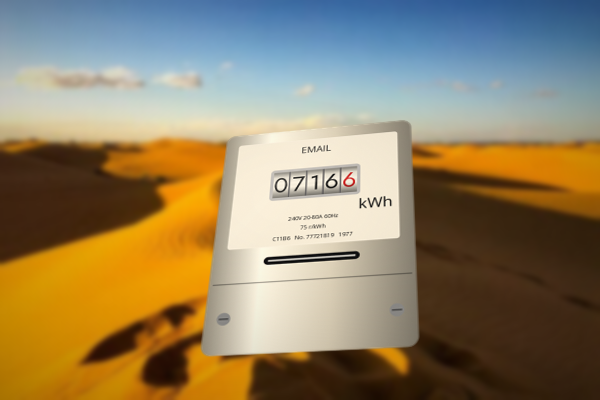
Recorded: 716.6 kWh
